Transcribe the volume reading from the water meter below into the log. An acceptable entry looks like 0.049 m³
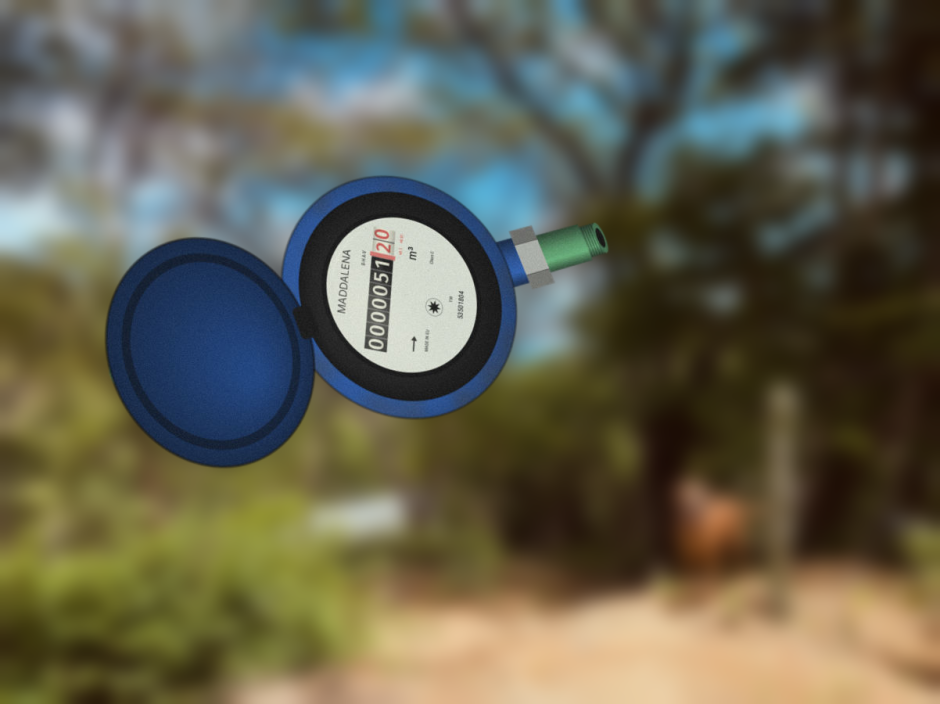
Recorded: 51.20 m³
